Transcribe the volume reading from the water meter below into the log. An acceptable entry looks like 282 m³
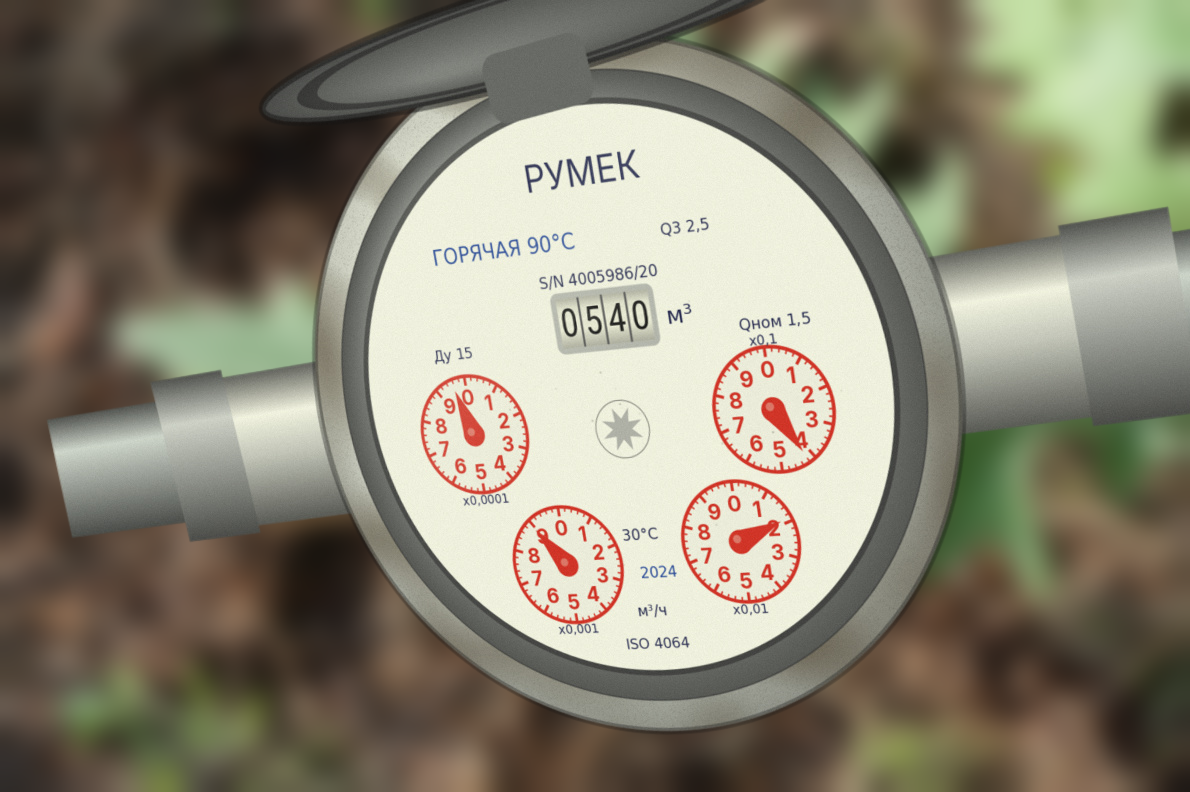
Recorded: 540.4189 m³
